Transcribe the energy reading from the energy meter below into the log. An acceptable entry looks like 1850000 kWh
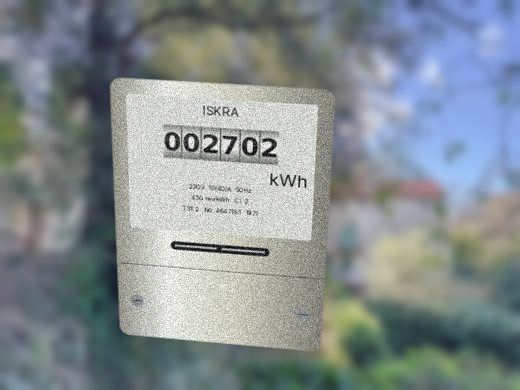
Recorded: 2702 kWh
